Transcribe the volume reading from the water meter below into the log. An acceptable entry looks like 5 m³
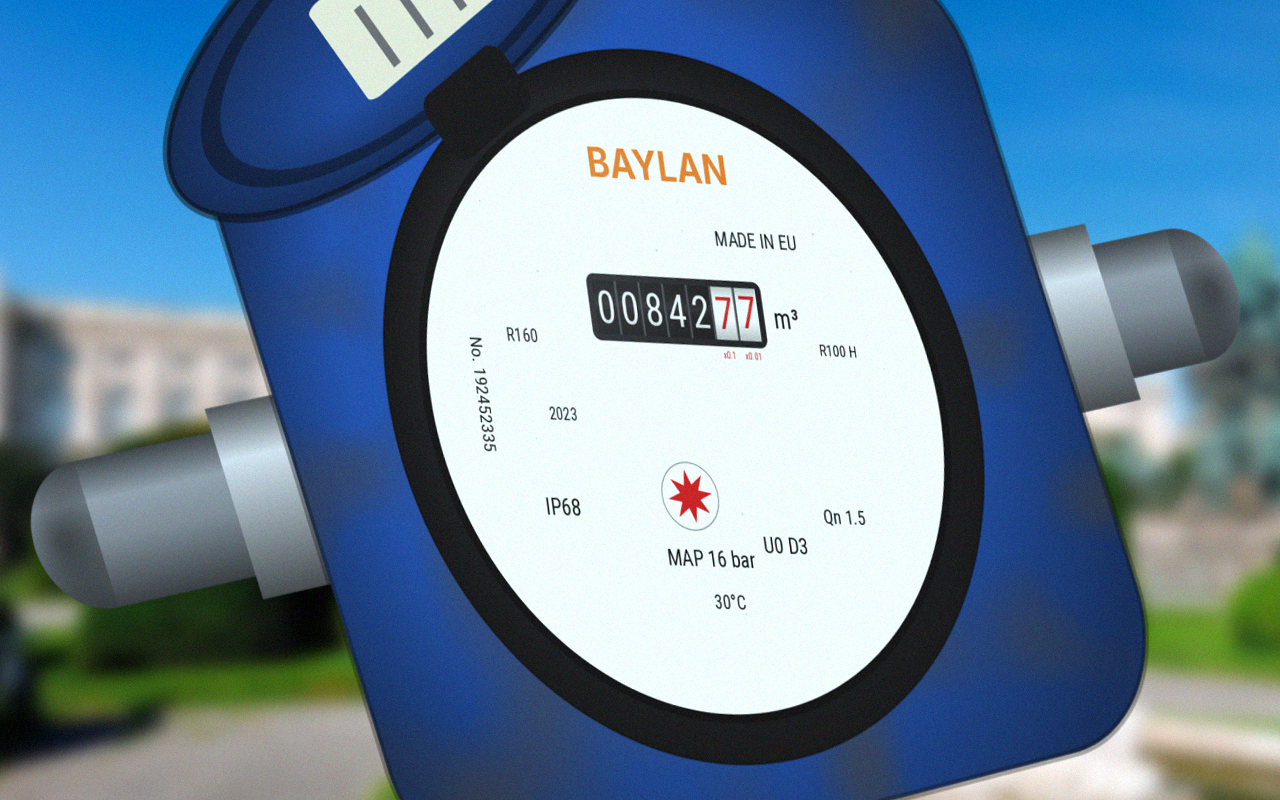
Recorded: 842.77 m³
